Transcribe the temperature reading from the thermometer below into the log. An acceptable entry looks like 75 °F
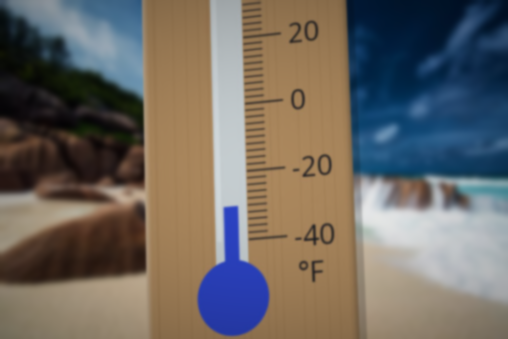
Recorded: -30 °F
